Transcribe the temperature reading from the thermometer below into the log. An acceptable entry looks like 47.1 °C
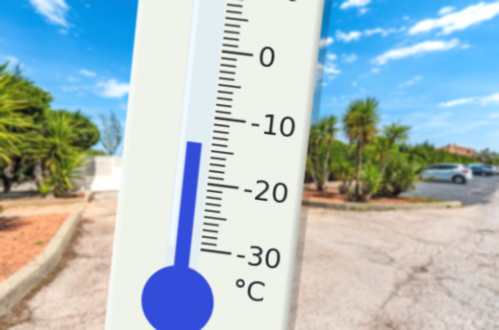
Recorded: -14 °C
